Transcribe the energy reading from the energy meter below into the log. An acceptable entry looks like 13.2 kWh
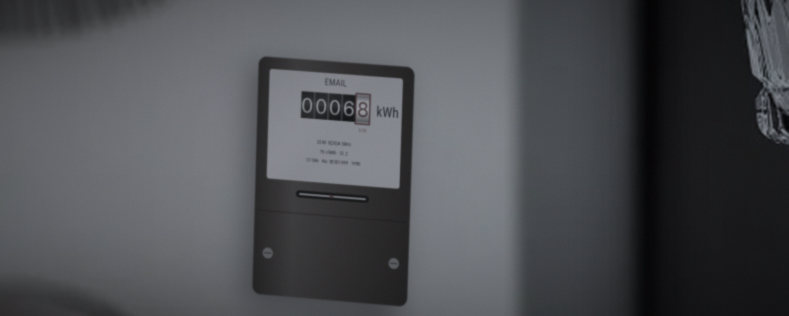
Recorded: 6.8 kWh
